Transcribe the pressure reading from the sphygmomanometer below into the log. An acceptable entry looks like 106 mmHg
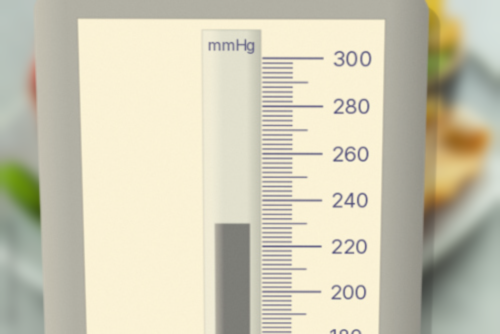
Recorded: 230 mmHg
